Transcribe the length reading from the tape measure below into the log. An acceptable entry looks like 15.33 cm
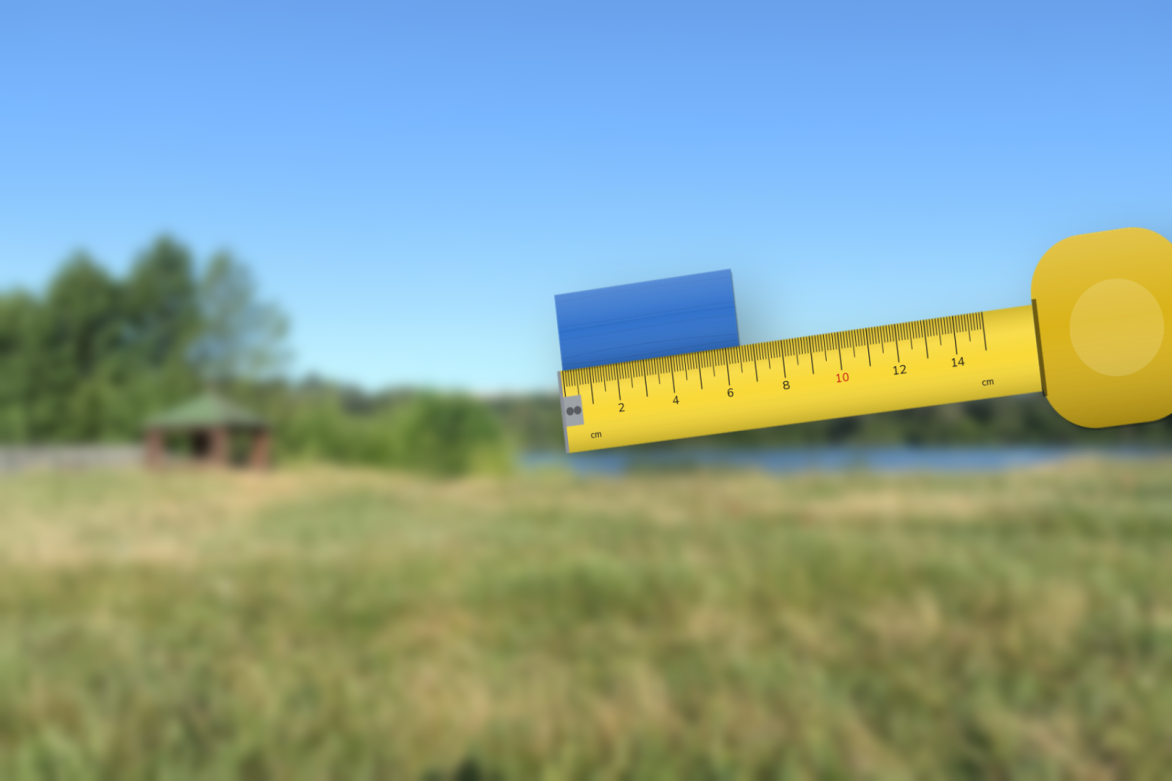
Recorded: 6.5 cm
